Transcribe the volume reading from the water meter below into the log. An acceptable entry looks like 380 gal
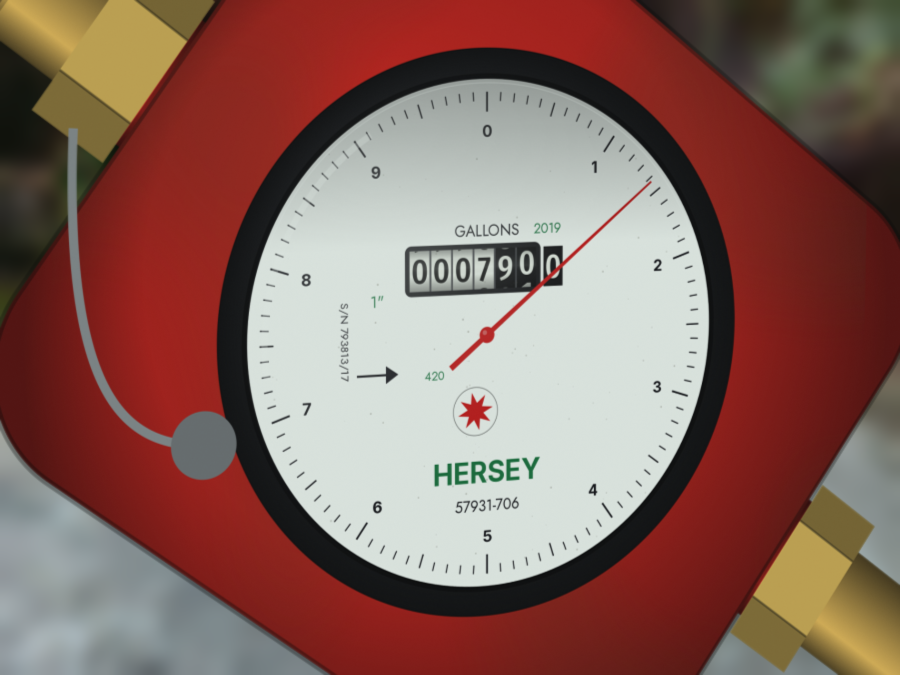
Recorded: 7901.4 gal
